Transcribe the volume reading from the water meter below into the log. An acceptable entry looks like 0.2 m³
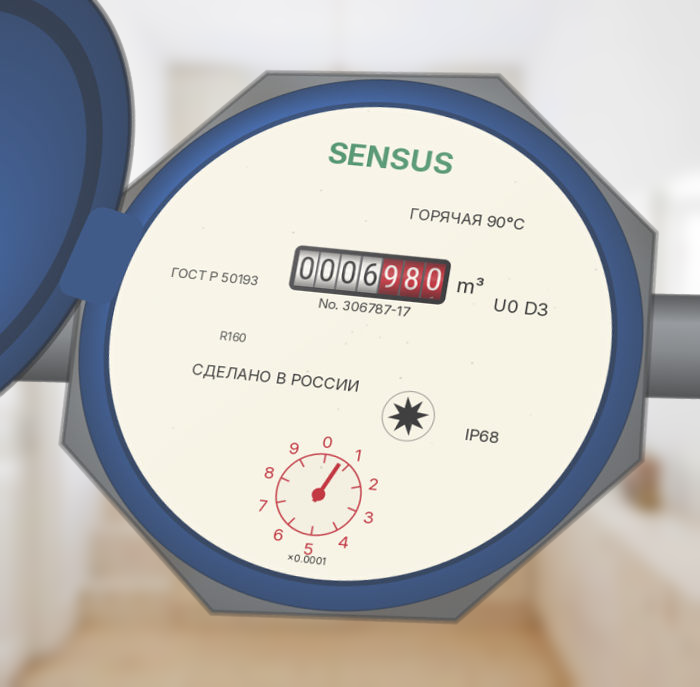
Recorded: 6.9800 m³
